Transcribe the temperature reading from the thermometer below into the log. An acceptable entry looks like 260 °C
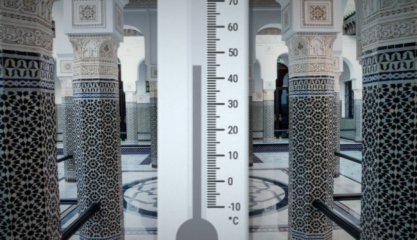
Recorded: 45 °C
